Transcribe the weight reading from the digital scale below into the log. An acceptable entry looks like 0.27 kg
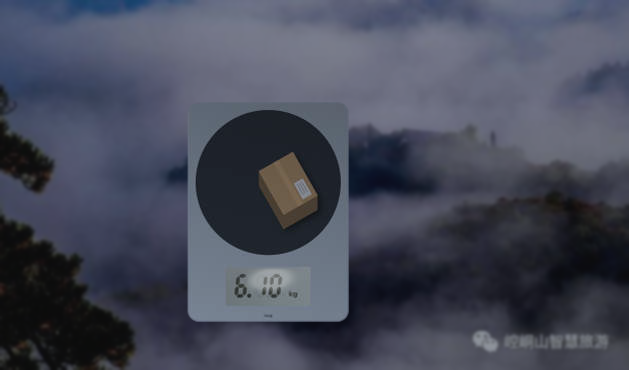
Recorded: 6.10 kg
